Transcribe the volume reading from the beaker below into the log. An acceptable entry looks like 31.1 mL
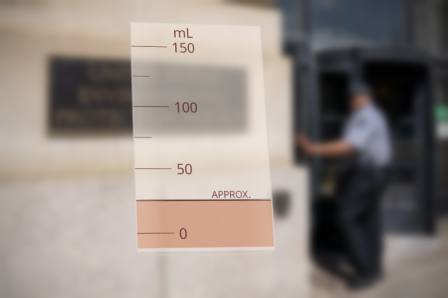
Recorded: 25 mL
